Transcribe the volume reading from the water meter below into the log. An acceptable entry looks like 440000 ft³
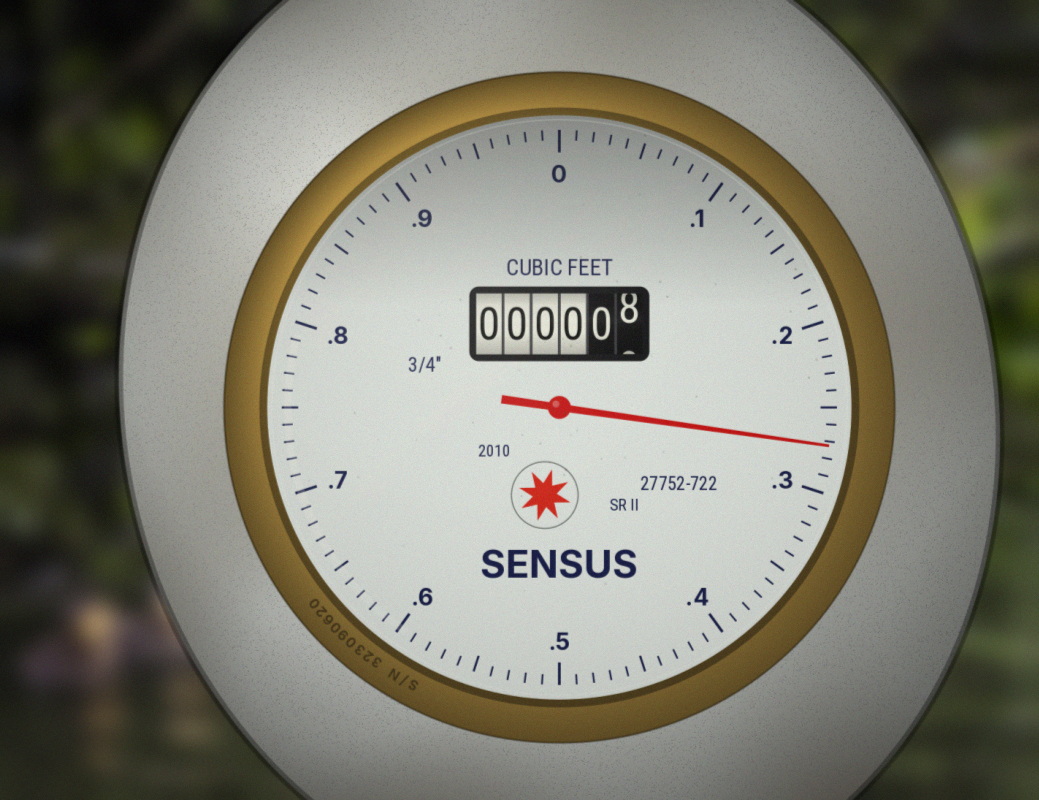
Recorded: 8.27 ft³
